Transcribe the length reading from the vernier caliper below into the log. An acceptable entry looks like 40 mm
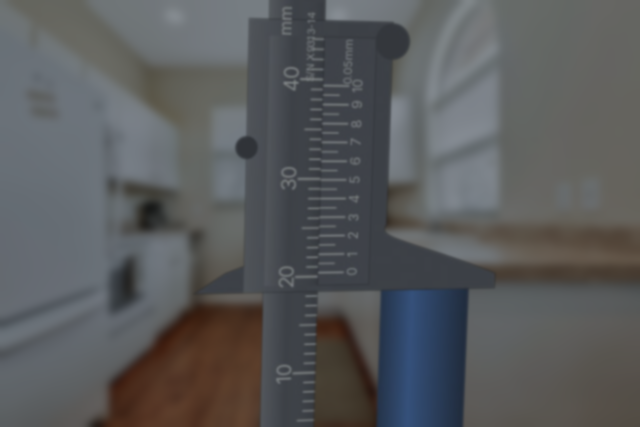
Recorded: 20.4 mm
